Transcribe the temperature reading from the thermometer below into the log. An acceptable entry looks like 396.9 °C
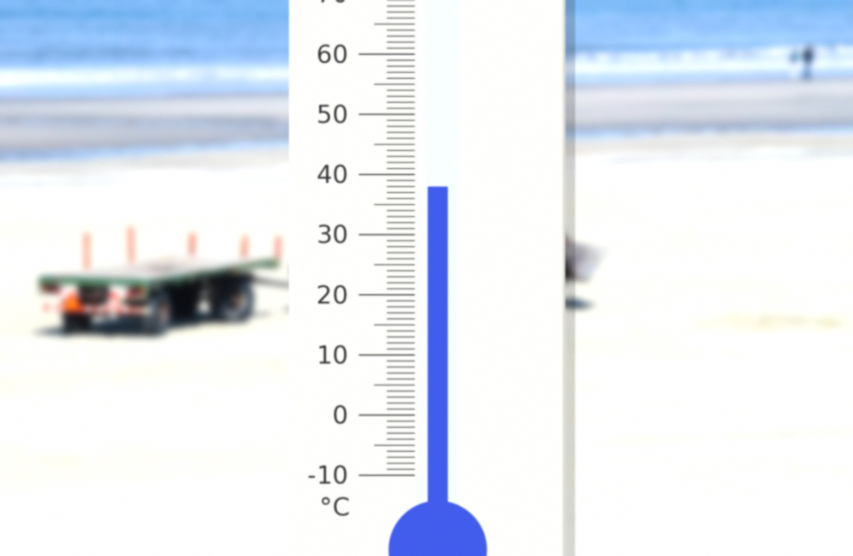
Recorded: 38 °C
